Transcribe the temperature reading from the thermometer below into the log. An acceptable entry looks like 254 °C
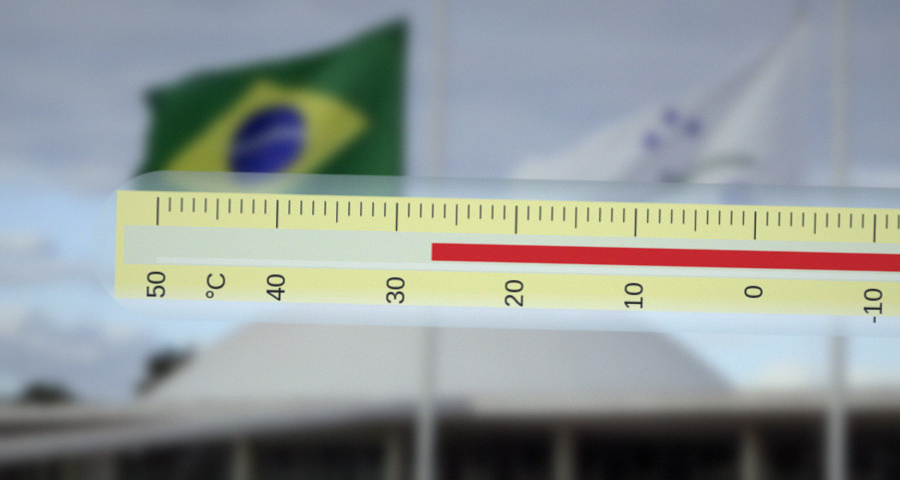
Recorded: 27 °C
